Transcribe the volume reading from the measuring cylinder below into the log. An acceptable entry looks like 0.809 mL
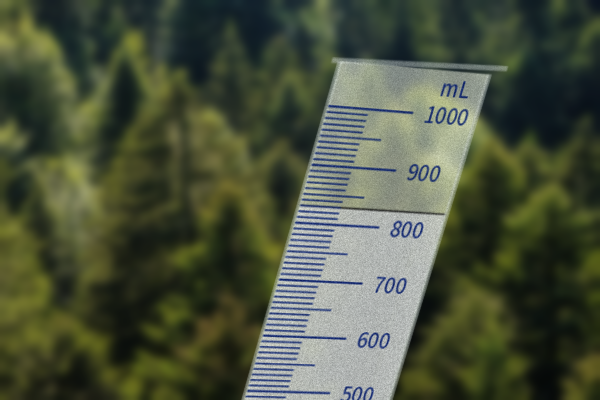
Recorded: 830 mL
